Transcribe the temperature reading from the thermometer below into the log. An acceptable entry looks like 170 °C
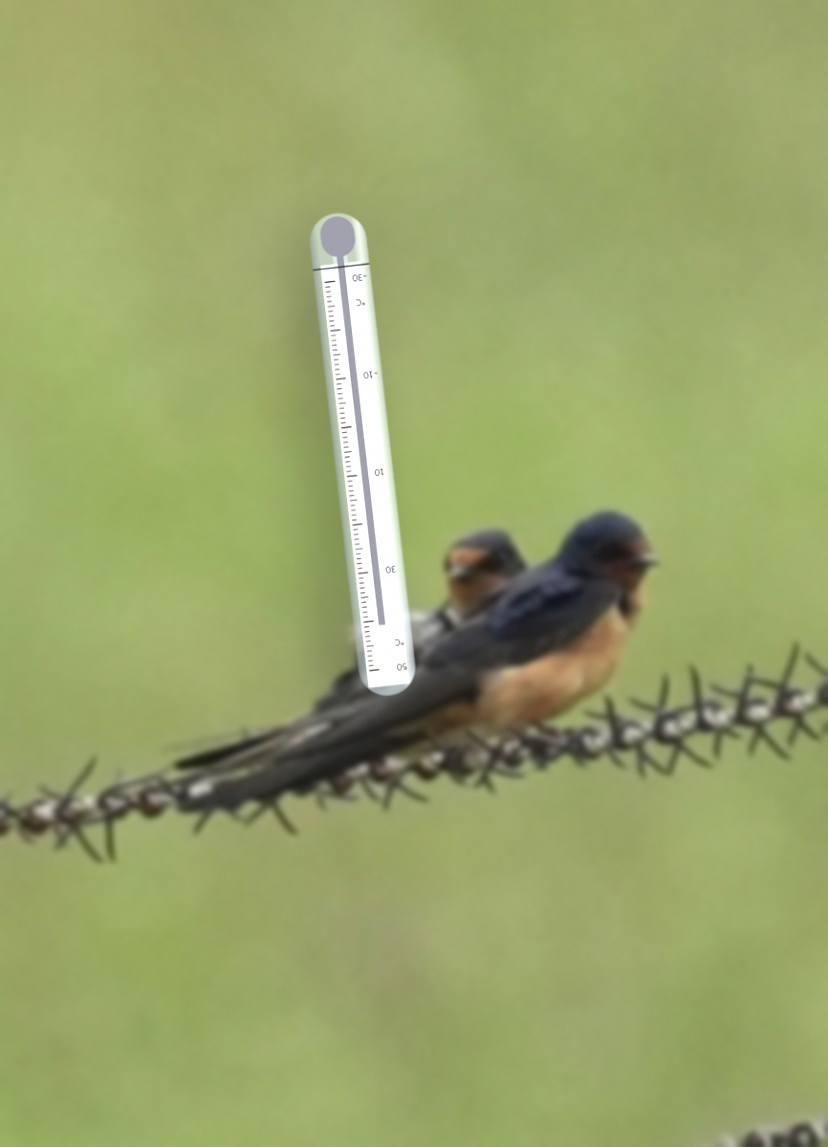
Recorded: 41 °C
